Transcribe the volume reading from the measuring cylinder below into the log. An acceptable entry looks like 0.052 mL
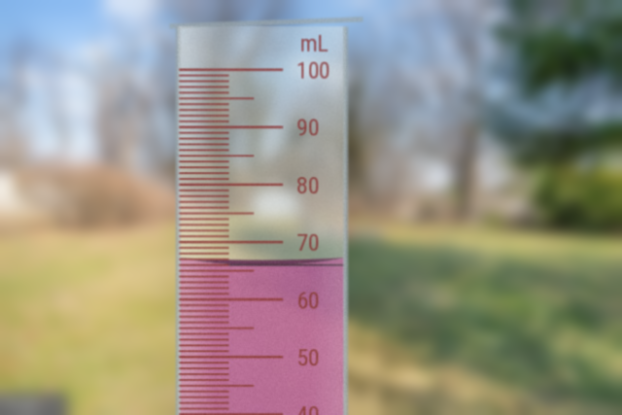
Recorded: 66 mL
